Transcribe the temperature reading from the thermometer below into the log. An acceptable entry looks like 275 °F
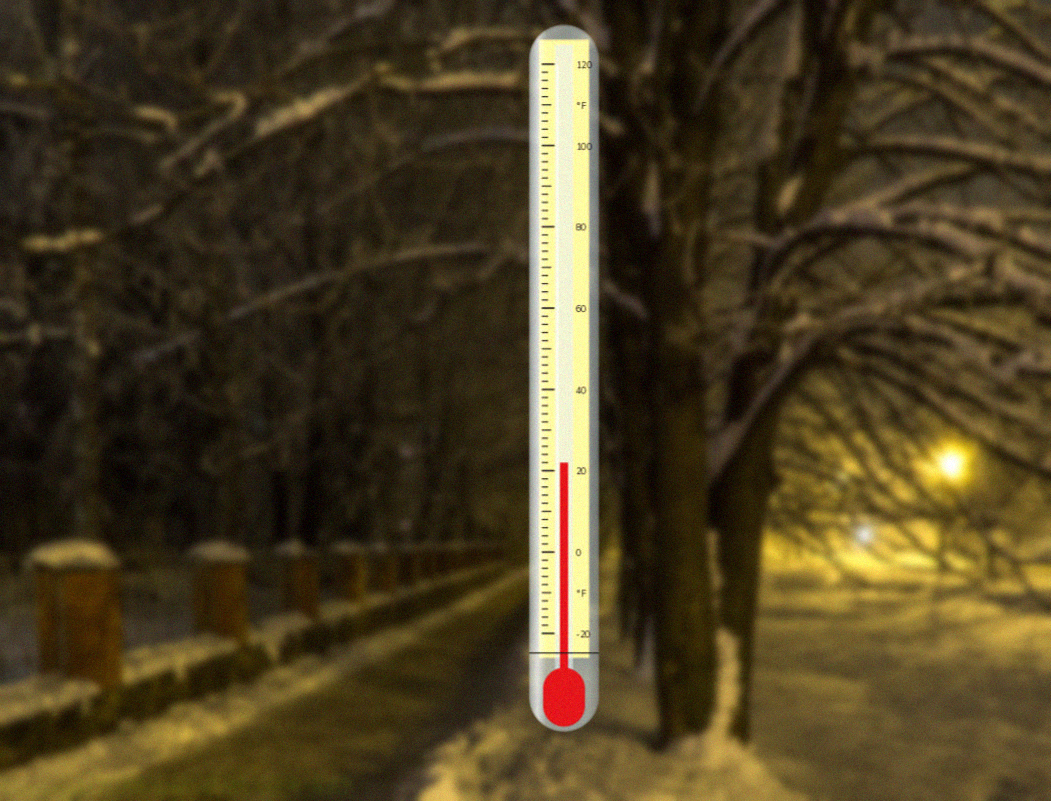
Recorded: 22 °F
